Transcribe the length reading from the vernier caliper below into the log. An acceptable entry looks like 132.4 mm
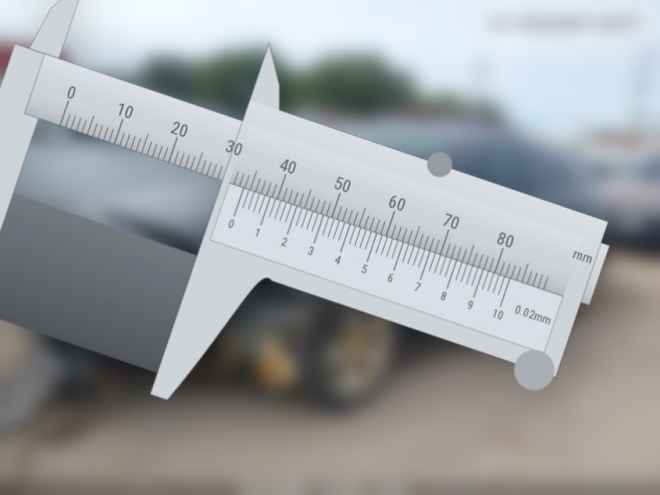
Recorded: 33.8 mm
